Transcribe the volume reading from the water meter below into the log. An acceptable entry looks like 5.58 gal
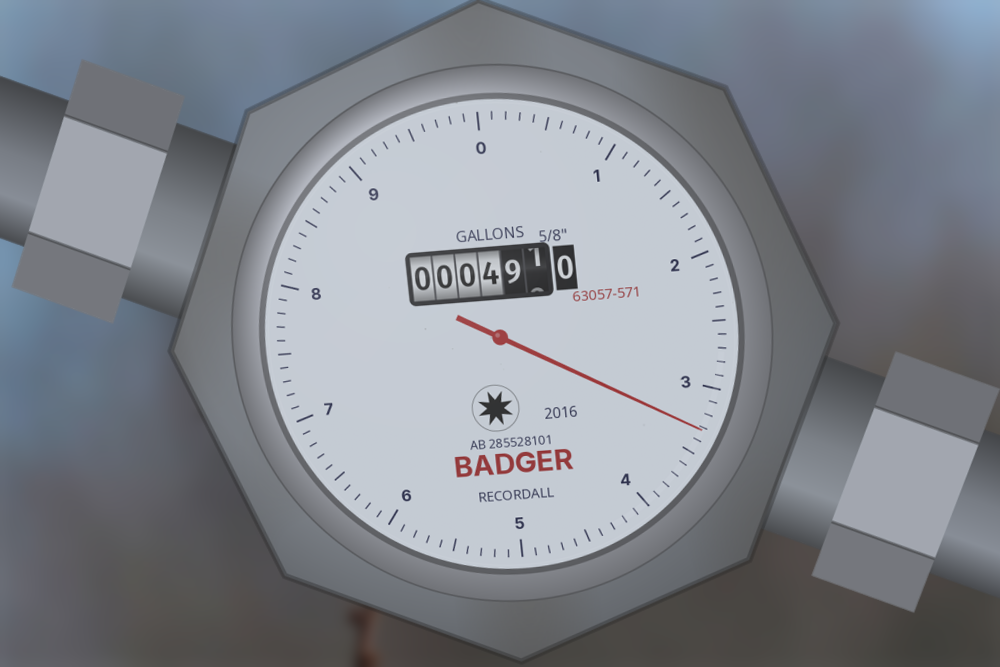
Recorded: 4913.3 gal
